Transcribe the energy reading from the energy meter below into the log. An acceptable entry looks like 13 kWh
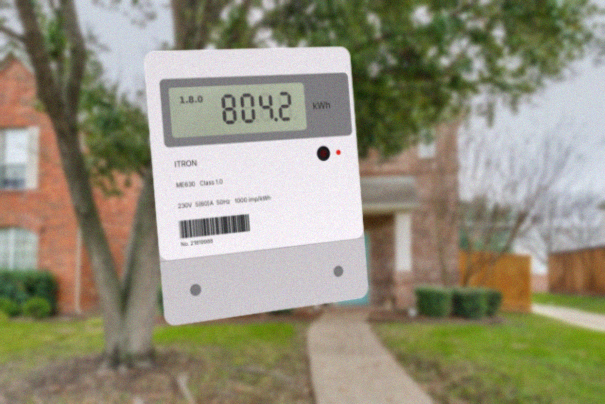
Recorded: 804.2 kWh
